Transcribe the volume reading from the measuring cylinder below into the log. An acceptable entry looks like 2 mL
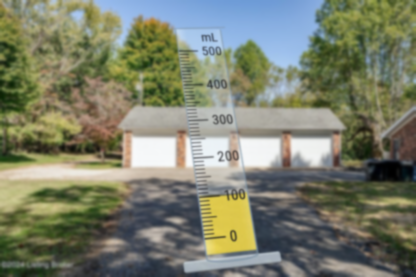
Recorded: 100 mL
